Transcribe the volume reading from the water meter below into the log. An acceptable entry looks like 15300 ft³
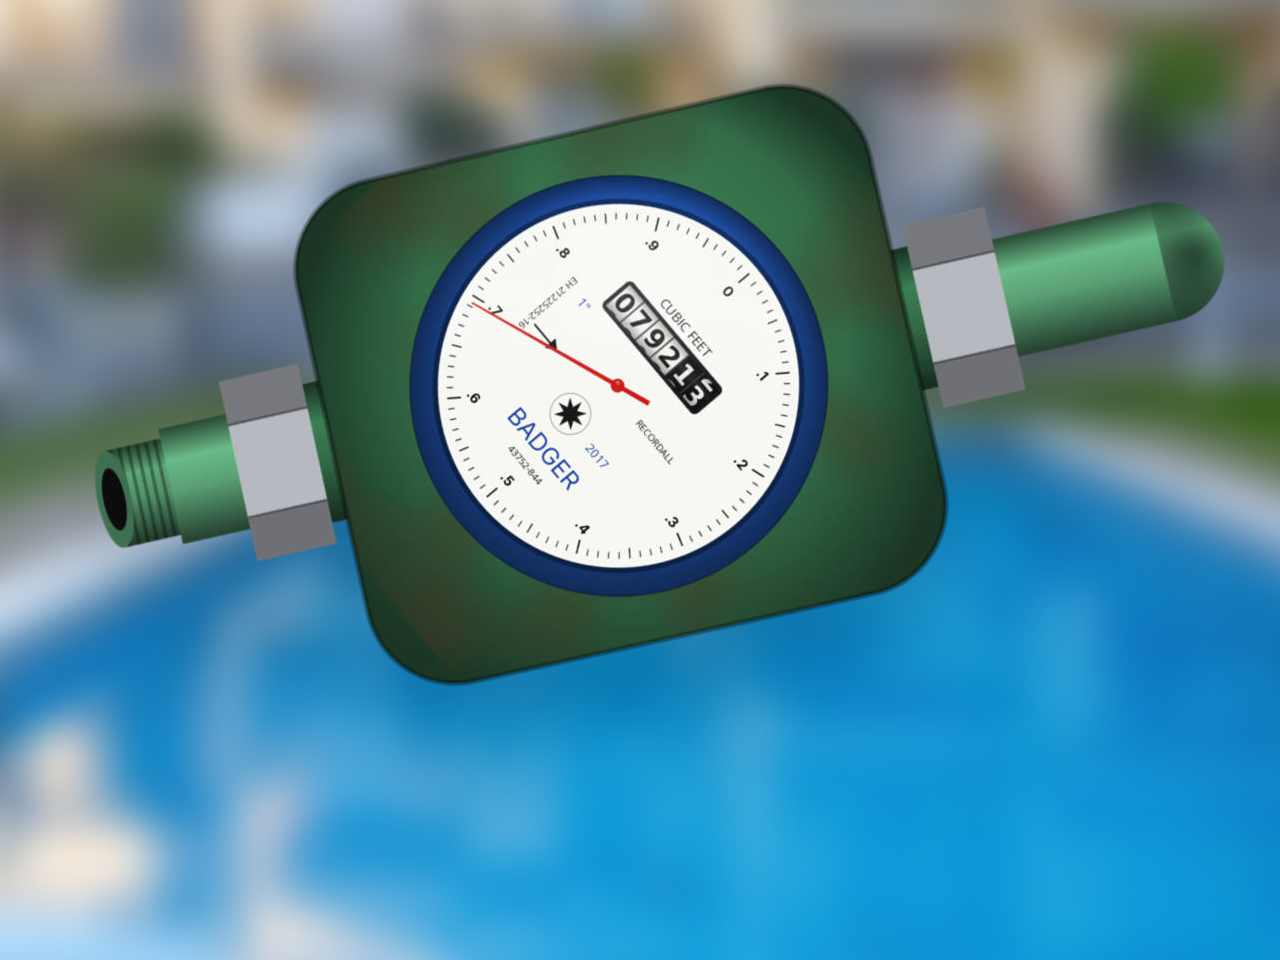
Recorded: 79212.69 ft³
